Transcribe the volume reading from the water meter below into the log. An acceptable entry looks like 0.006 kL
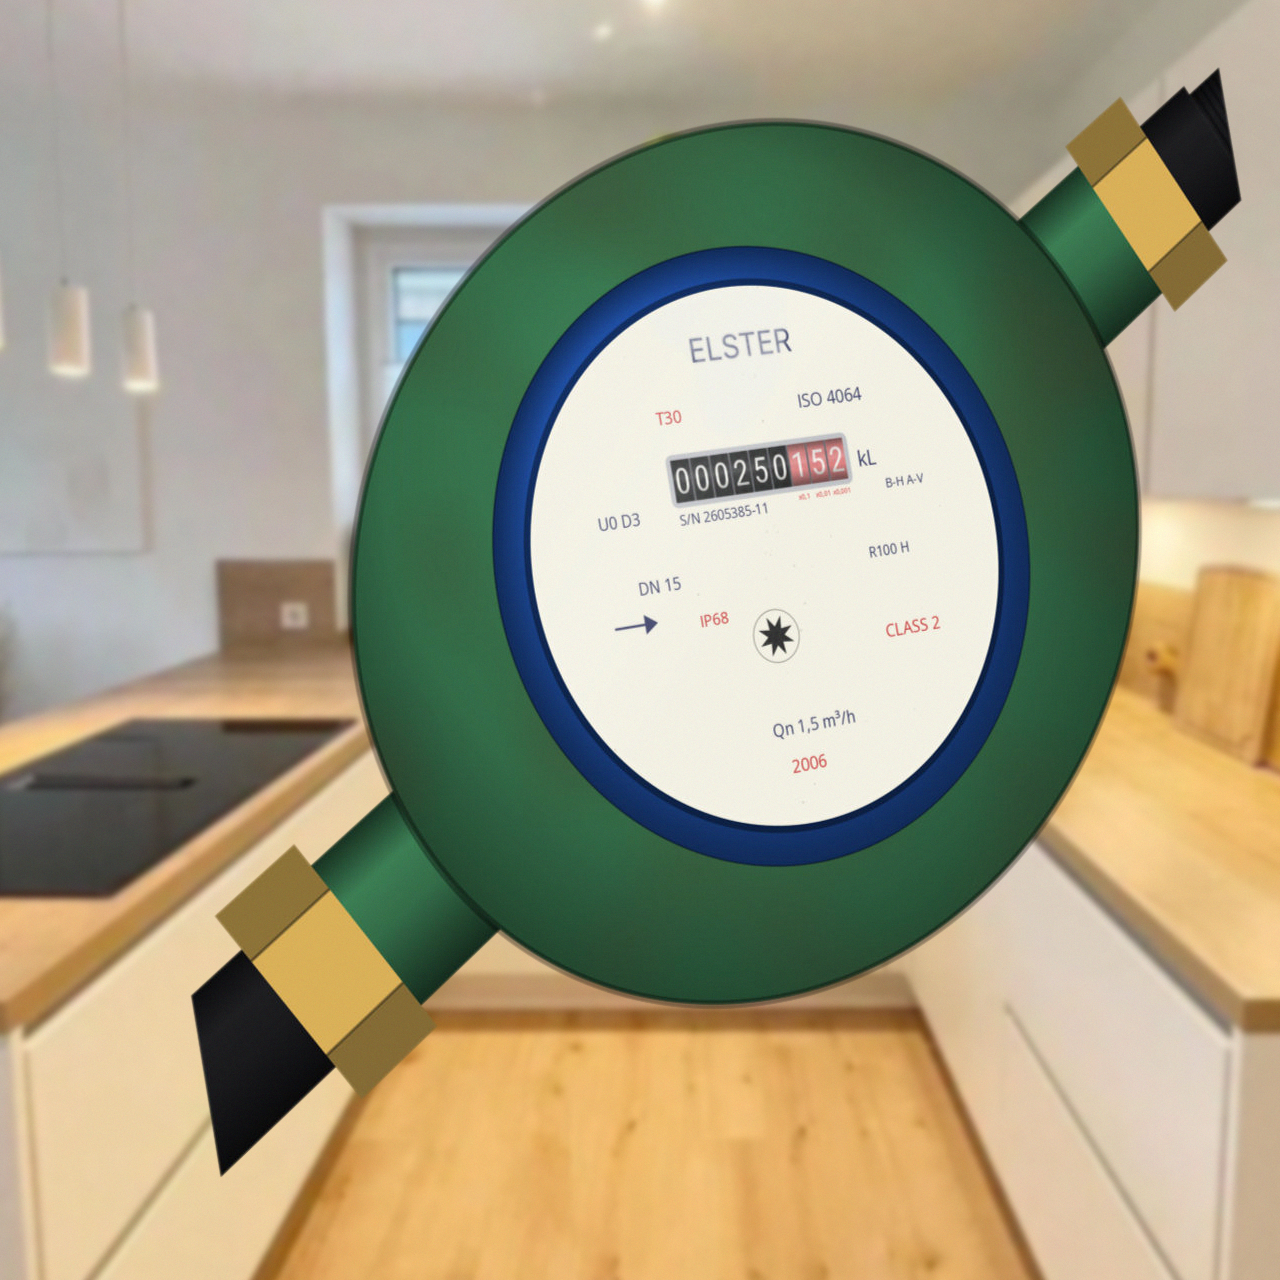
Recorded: 250.152 kL
